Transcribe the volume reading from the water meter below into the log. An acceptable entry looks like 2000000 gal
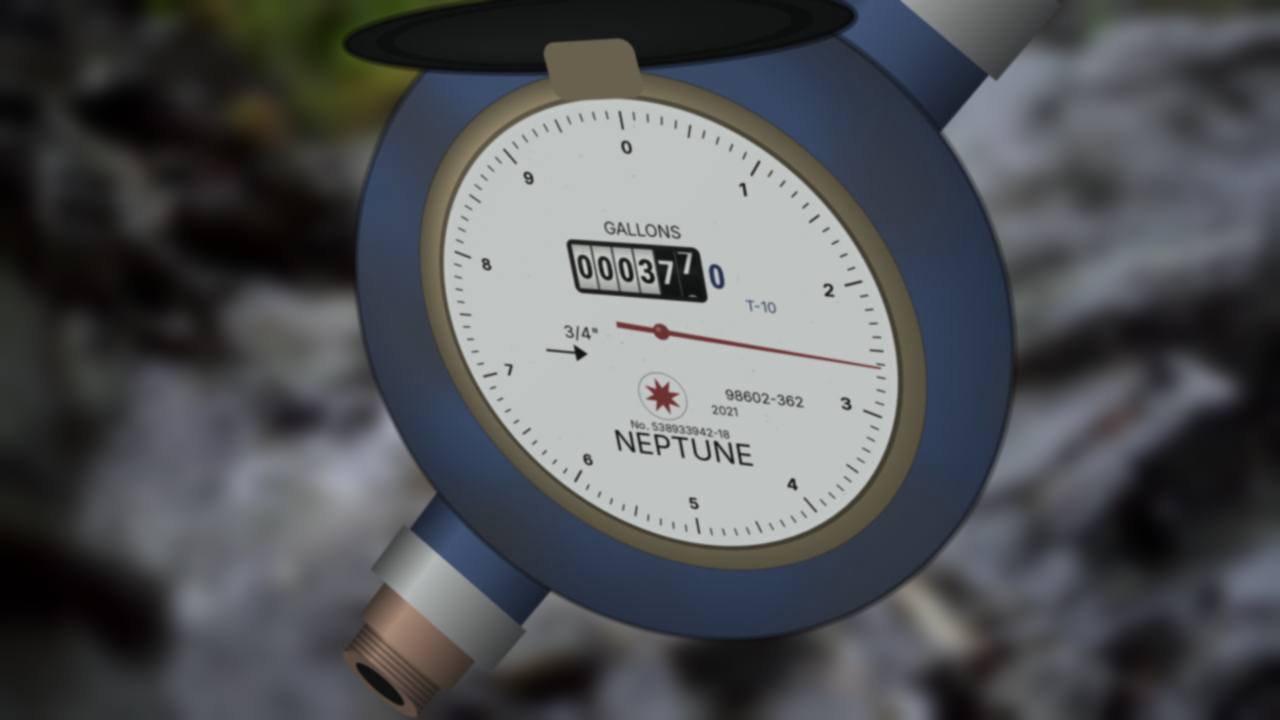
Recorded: 3772.6 gal
